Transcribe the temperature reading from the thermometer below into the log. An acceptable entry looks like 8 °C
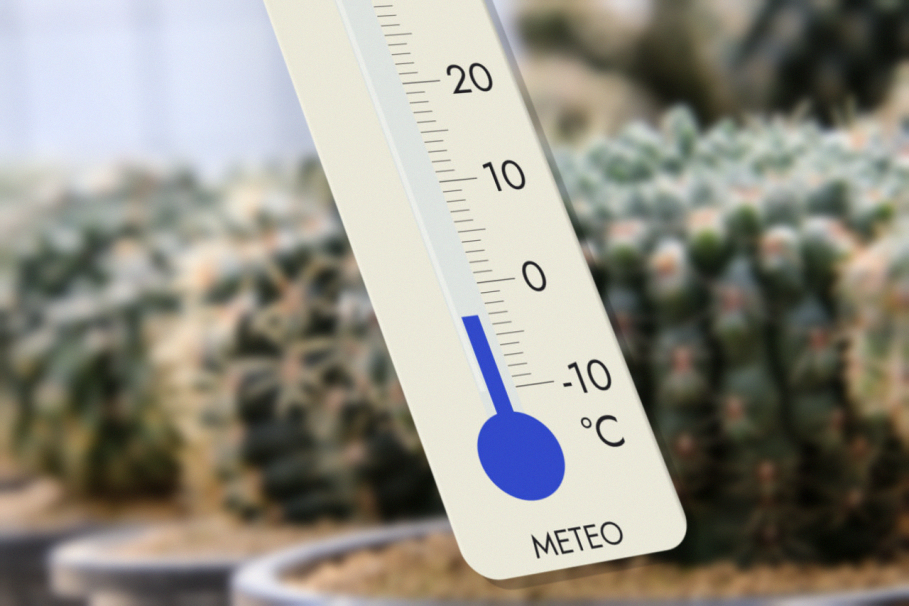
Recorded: -3 °C
